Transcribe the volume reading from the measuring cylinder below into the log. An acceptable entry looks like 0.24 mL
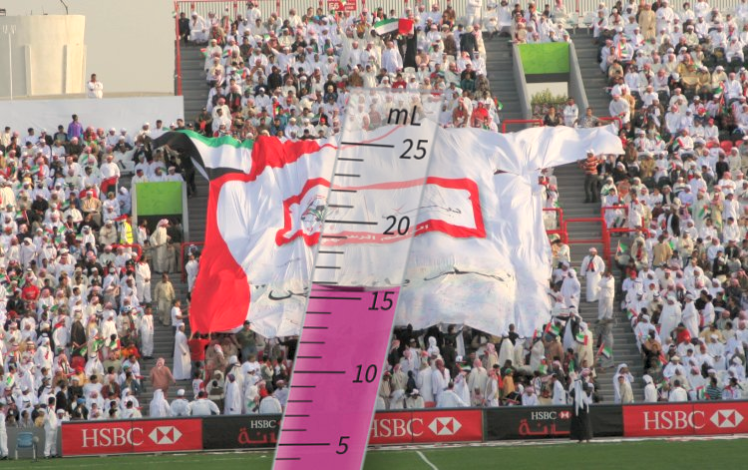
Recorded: 15.5 mL
